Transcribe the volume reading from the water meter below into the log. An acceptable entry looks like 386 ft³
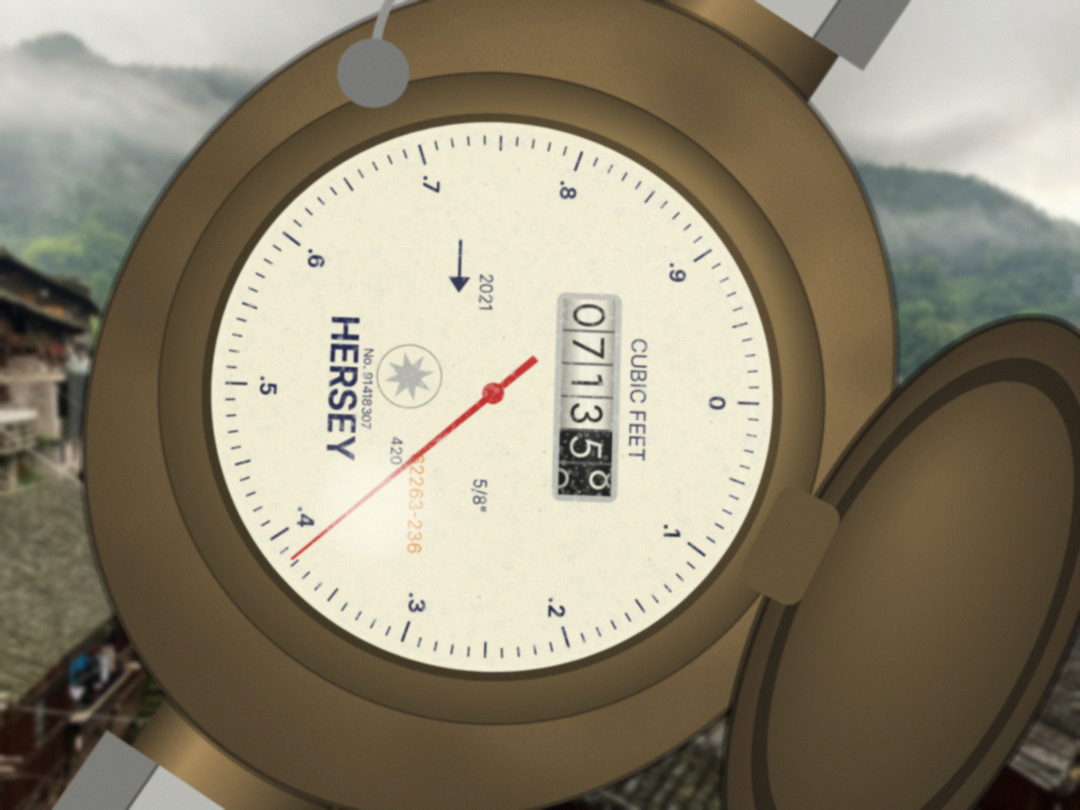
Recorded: 71358.38 ft³
